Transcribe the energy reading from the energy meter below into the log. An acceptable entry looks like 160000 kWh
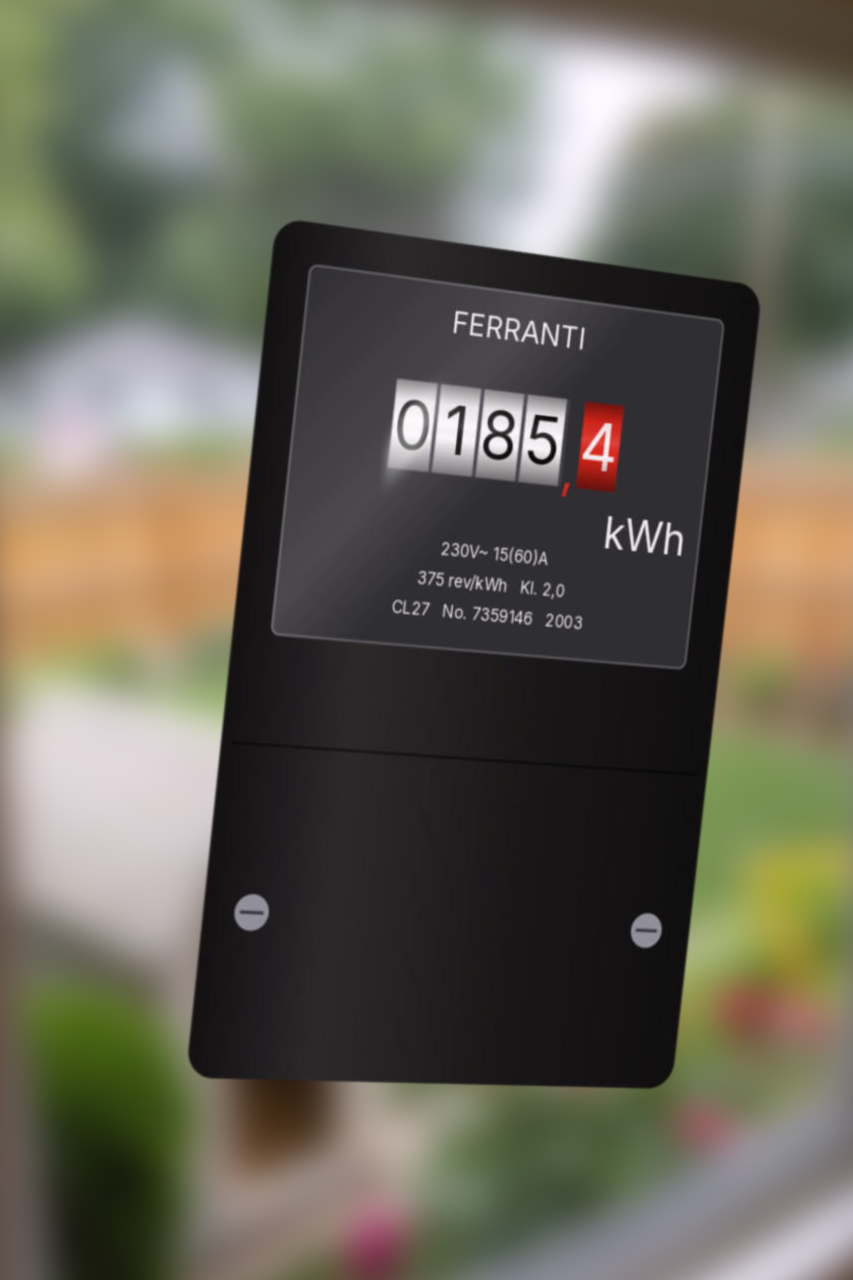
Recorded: 185.4 kWh
